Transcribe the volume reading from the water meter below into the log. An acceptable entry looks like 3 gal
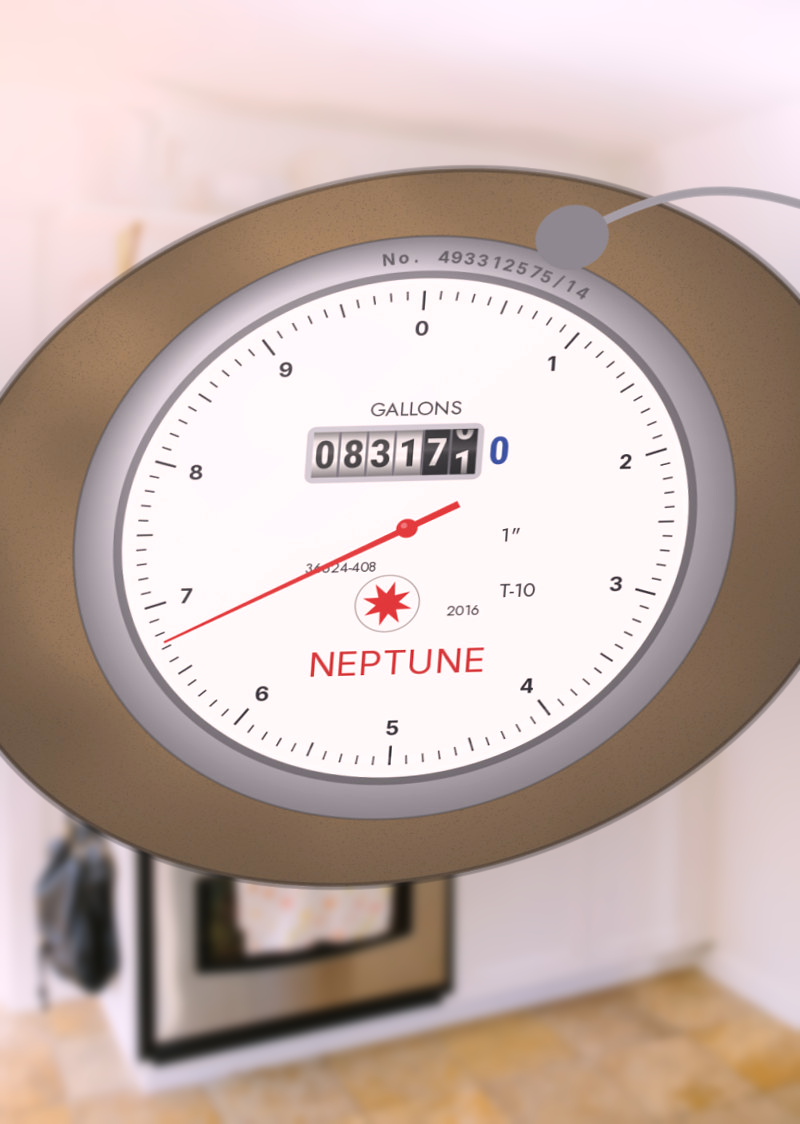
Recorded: 831706.7 gal
